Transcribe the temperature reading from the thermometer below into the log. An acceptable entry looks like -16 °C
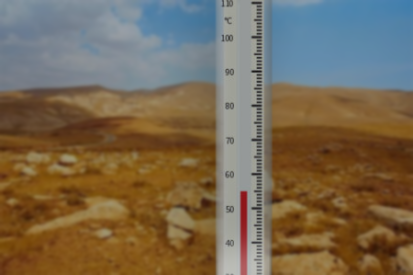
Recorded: 55 °C
